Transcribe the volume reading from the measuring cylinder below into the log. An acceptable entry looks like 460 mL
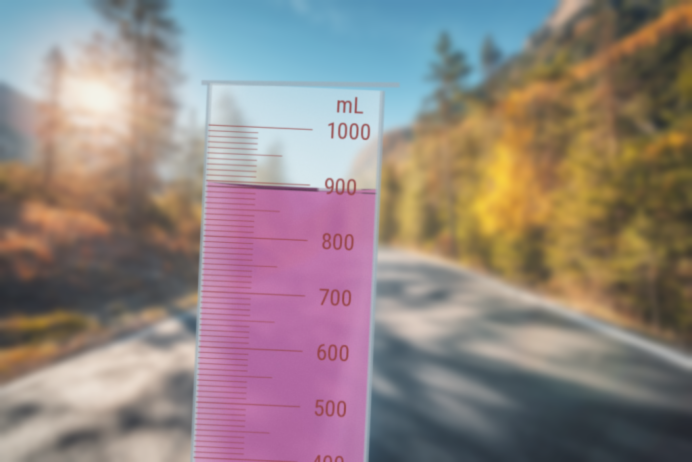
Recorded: 890 mL
